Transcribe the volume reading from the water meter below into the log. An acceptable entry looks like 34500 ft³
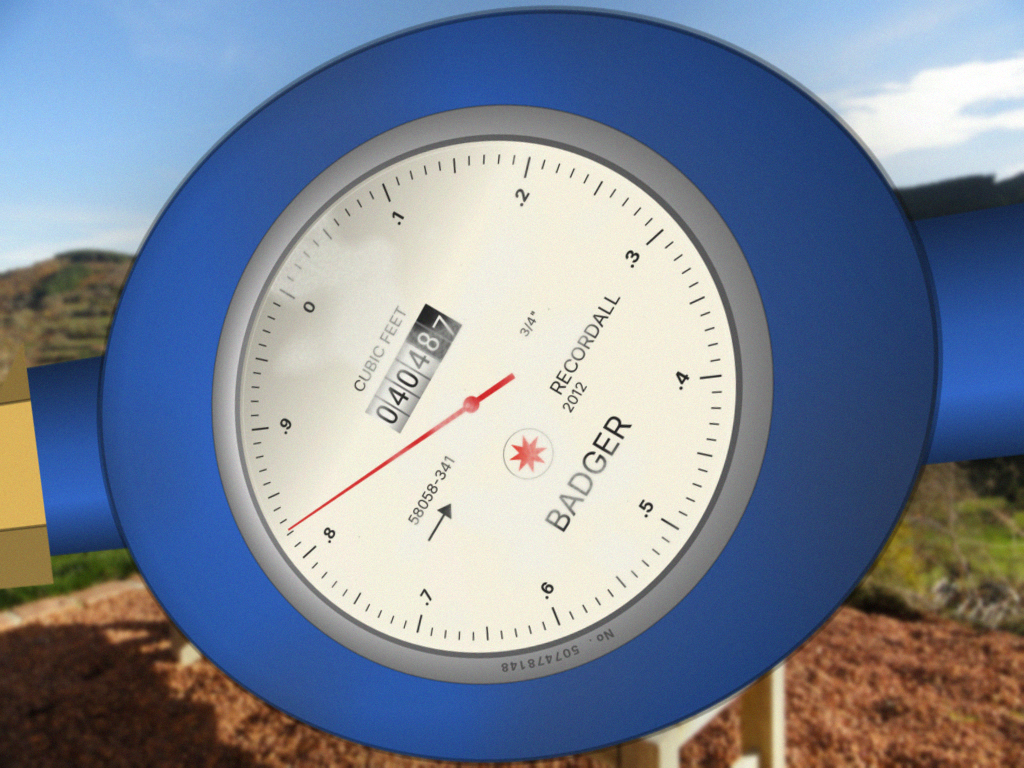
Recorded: 40486.82 ft³
